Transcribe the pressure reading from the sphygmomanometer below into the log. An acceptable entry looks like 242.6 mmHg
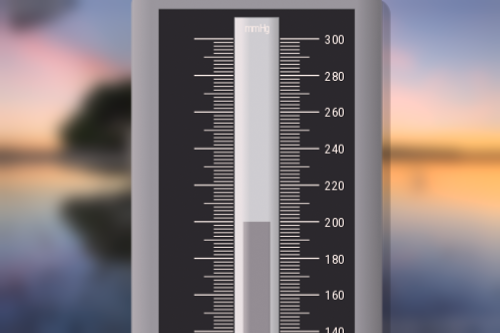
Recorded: 200 mmHg
